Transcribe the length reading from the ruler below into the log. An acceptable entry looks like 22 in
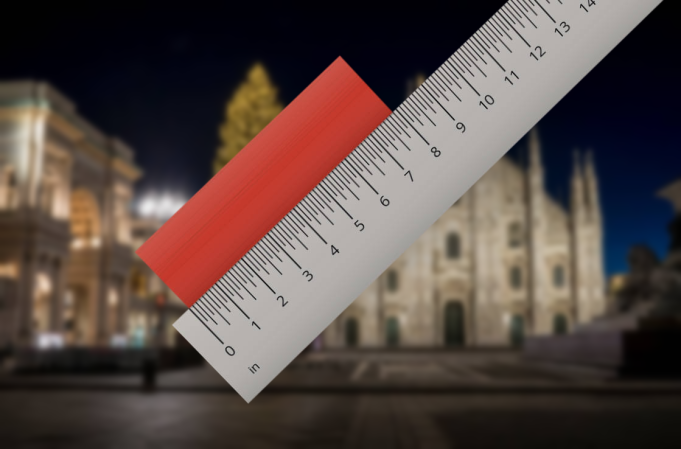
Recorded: 7.875 in
